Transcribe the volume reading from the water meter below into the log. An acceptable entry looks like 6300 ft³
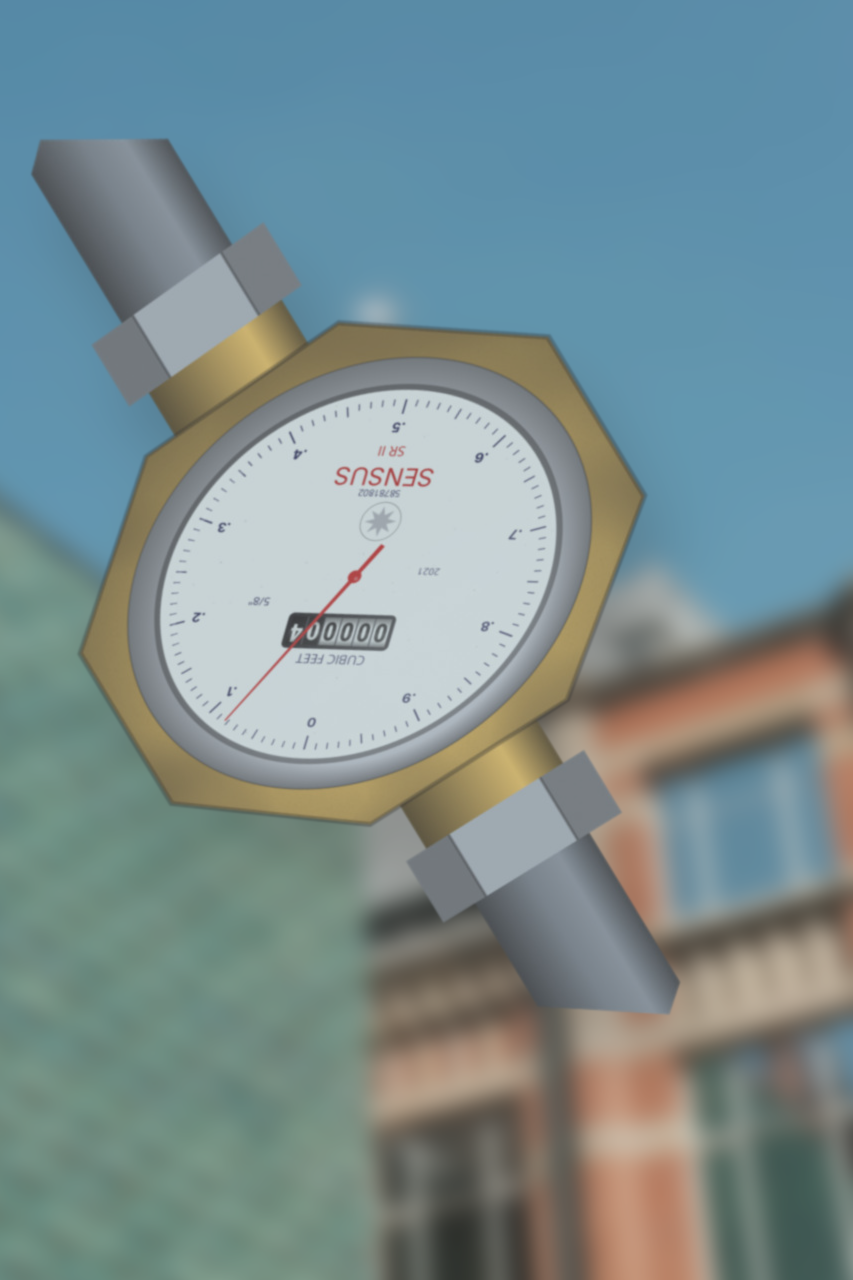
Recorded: 4.08 ft³
